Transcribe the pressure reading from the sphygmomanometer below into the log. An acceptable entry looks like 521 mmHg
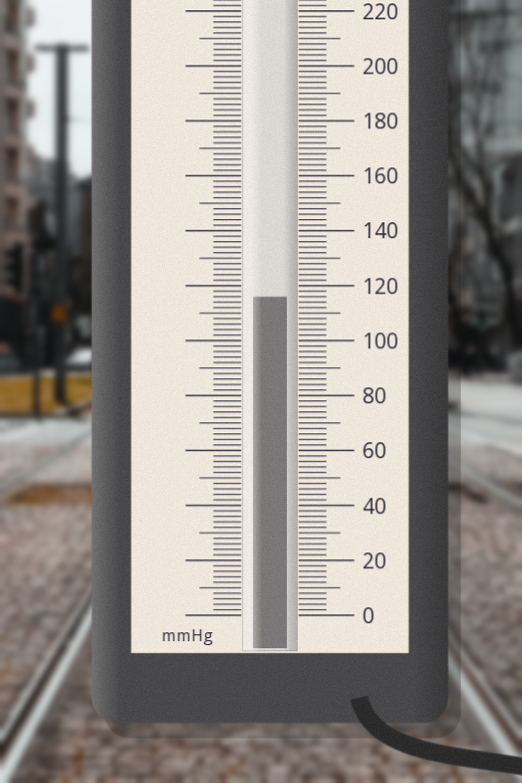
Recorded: 116 mmHg
